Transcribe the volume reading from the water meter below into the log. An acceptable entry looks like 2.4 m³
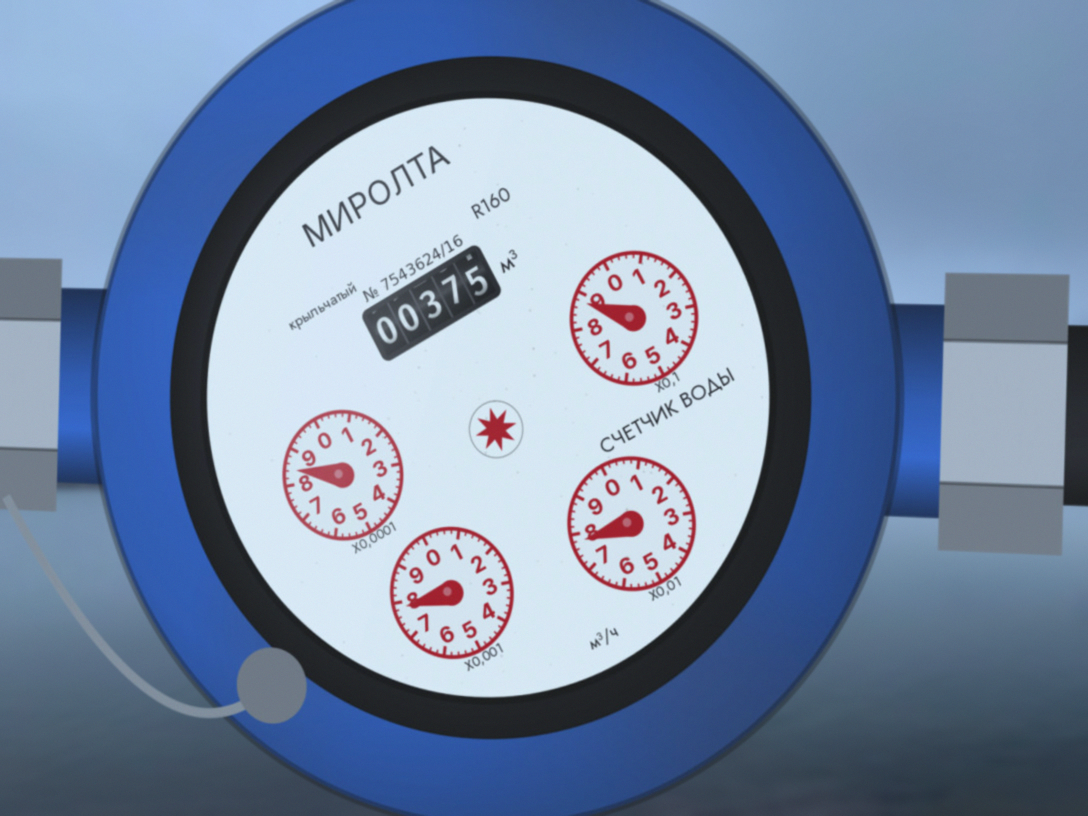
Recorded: 374.8778 m³
